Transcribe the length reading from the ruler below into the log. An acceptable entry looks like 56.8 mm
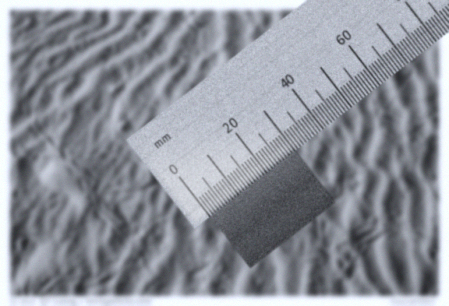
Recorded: 30 mm
